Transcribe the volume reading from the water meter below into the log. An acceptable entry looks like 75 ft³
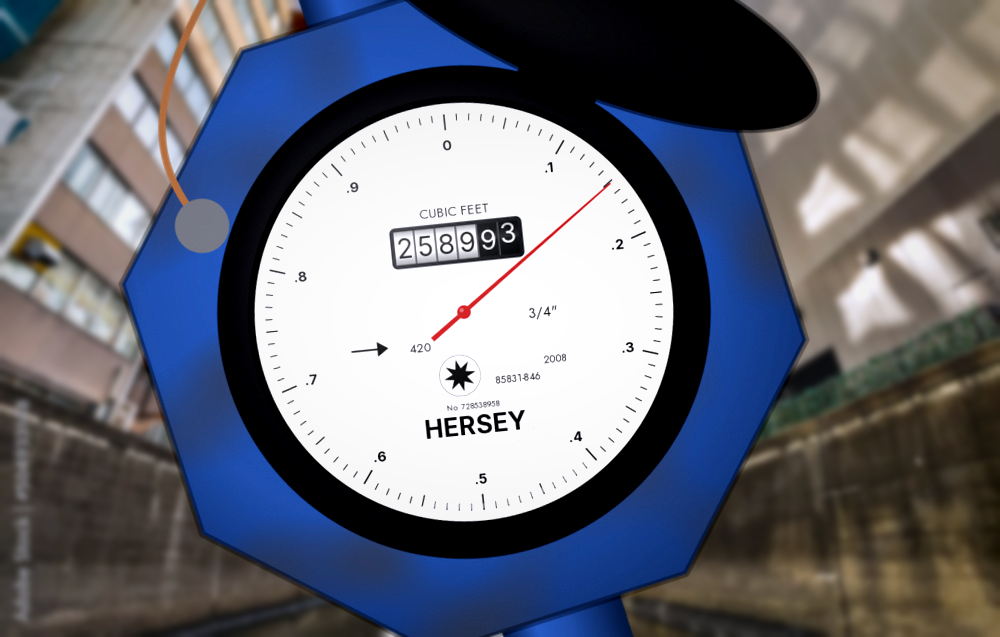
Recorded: 258993.15 ft³
